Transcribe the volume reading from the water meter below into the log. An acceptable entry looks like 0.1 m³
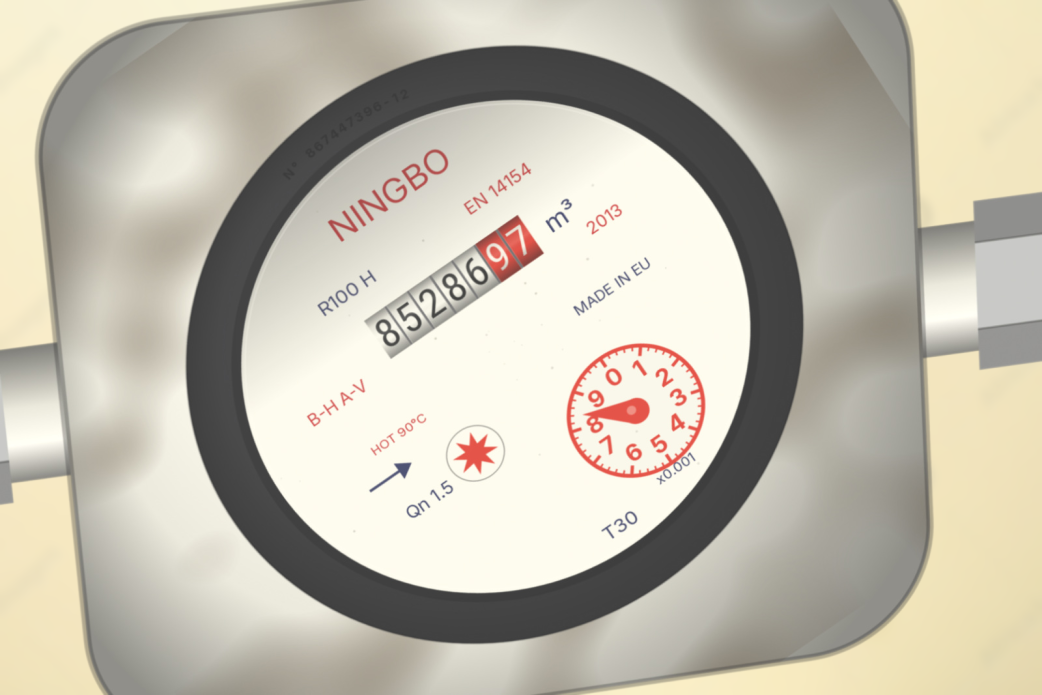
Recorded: 85286.978 m³
